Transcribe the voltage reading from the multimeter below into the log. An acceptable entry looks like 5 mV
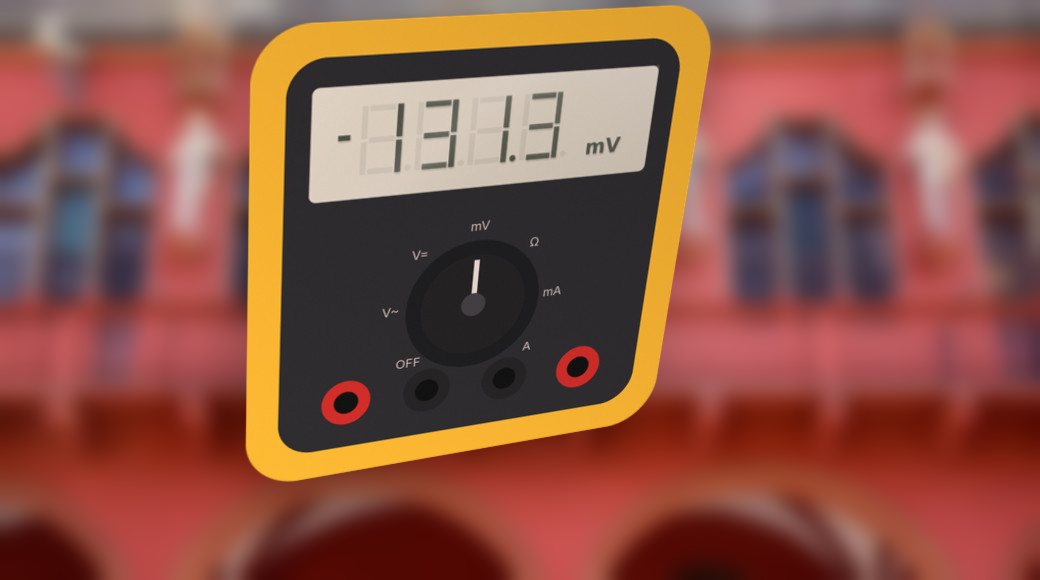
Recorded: -131.3 mV
